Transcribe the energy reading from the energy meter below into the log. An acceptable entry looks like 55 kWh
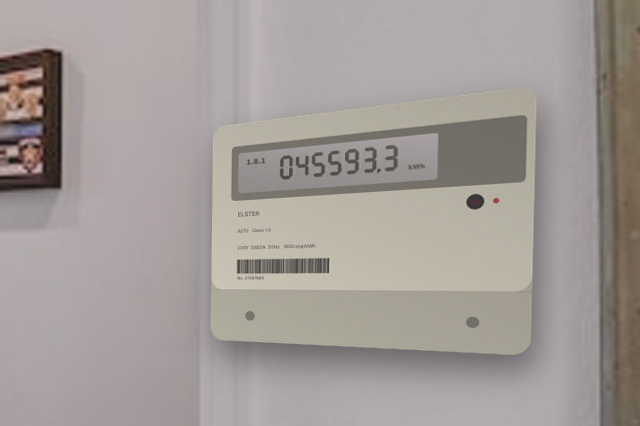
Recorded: 45593.3 kWh
